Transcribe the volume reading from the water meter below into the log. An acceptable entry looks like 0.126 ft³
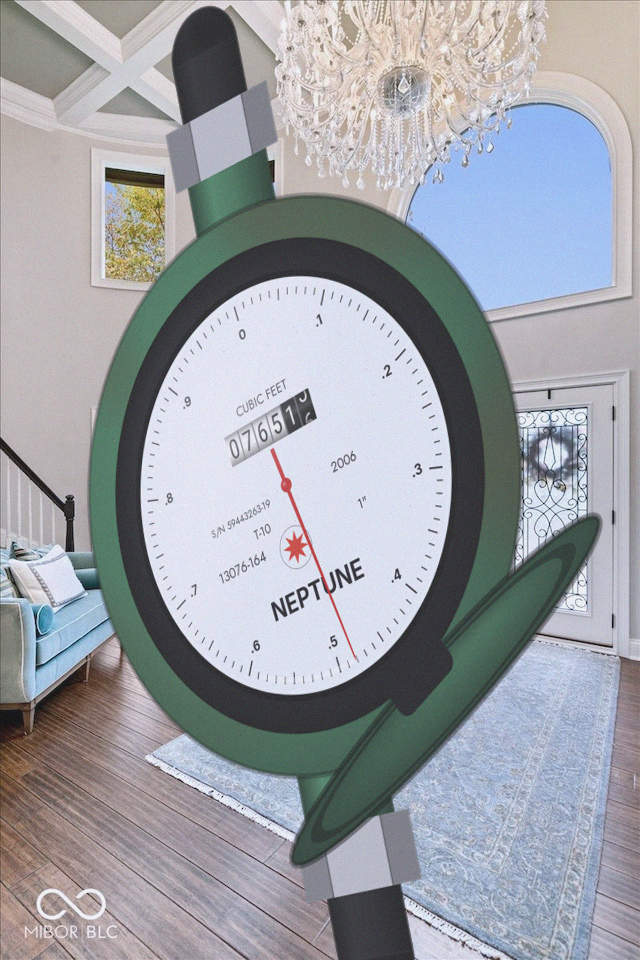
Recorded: 76515.48 ft³
